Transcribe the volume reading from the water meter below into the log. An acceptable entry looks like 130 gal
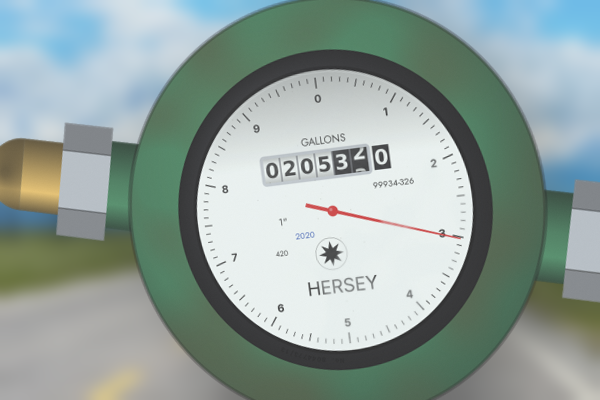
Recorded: 205323.0 gal
